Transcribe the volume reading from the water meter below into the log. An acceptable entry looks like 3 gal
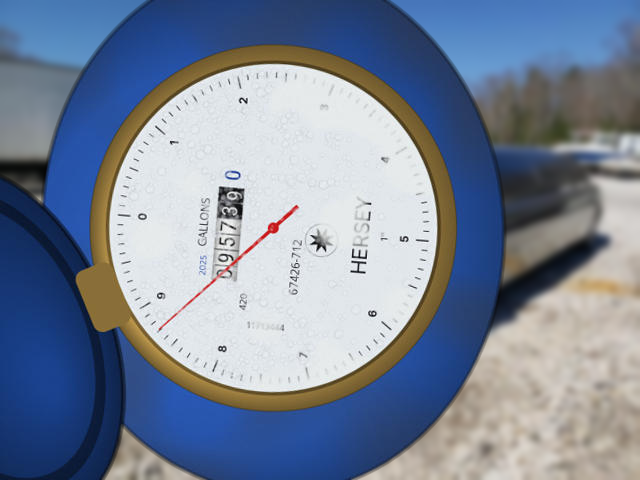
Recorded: 957388.7 gal
